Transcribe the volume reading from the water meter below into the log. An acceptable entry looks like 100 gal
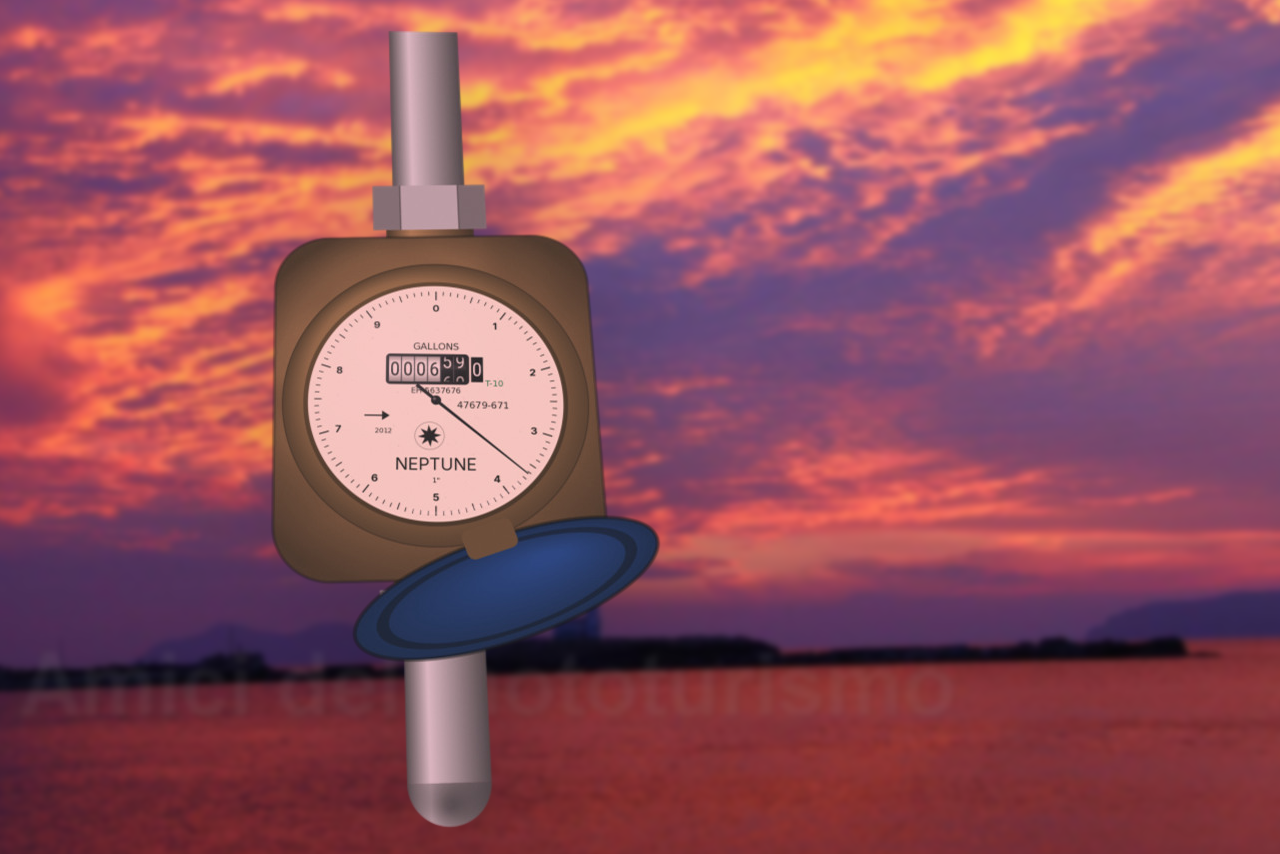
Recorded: 6593.6 gal
